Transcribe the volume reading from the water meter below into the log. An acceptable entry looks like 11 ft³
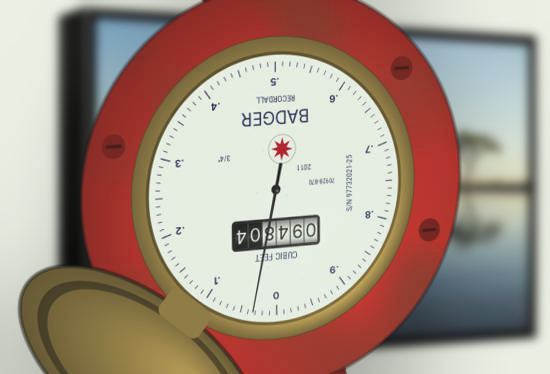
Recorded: 94804.03 ft³
